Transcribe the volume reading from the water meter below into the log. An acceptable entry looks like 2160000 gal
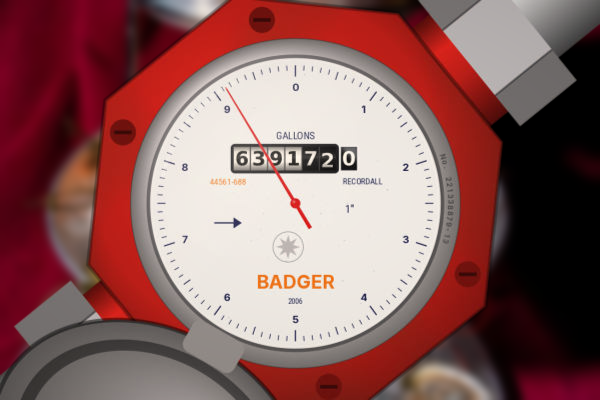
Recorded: 6391719.1 gal
